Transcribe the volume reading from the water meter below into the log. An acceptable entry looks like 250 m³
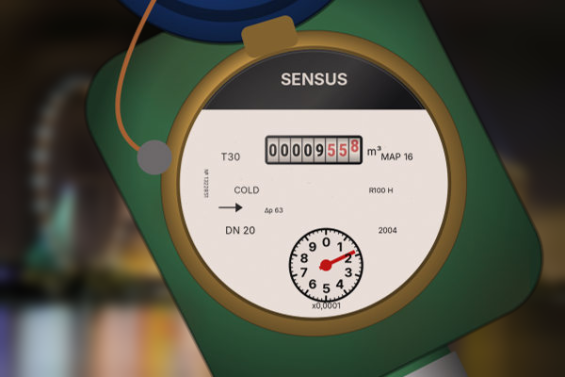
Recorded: 9.5581 m³
